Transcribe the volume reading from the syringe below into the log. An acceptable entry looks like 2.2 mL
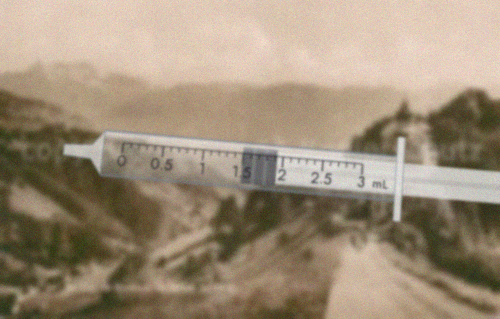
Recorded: 1.5 mL
